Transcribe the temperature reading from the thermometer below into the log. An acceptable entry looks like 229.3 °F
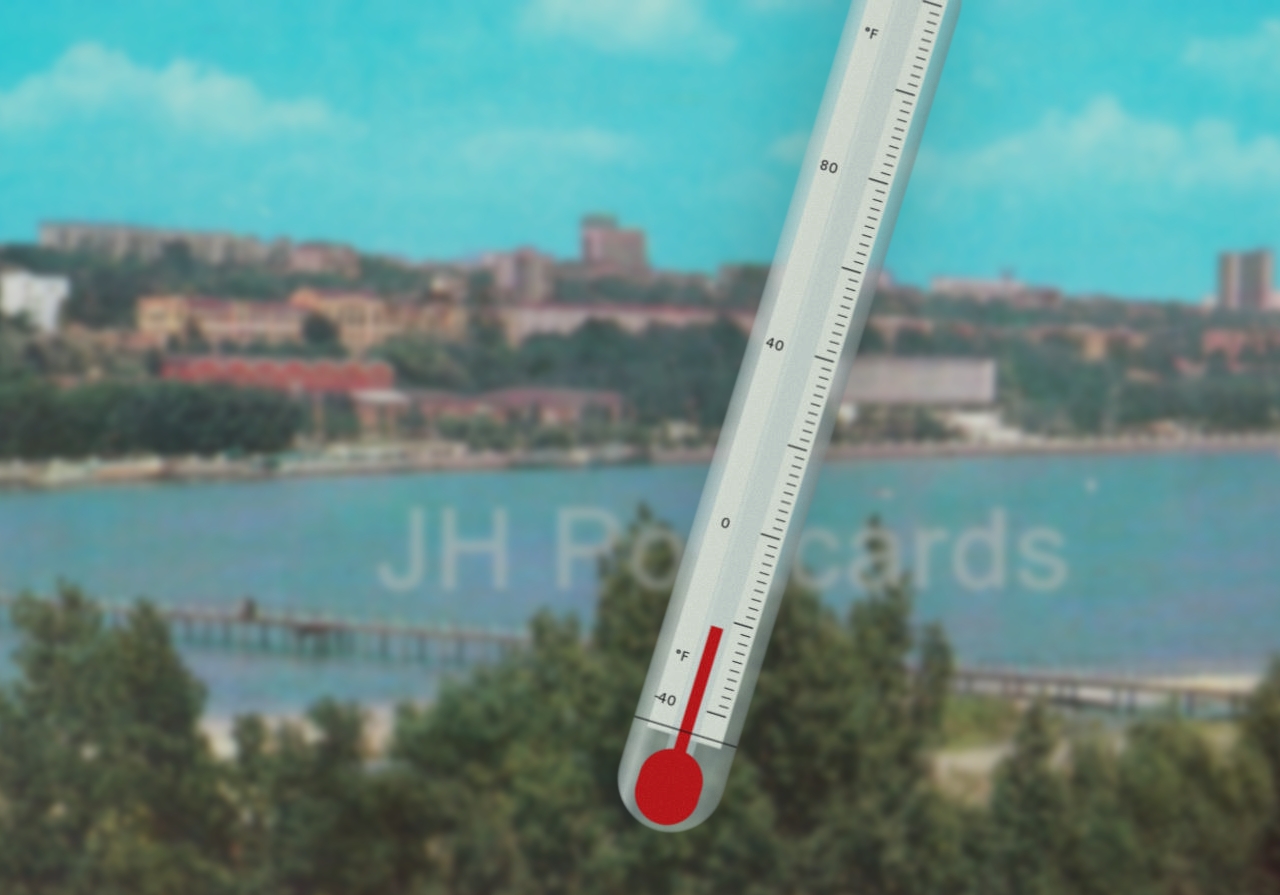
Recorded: -22 °F
